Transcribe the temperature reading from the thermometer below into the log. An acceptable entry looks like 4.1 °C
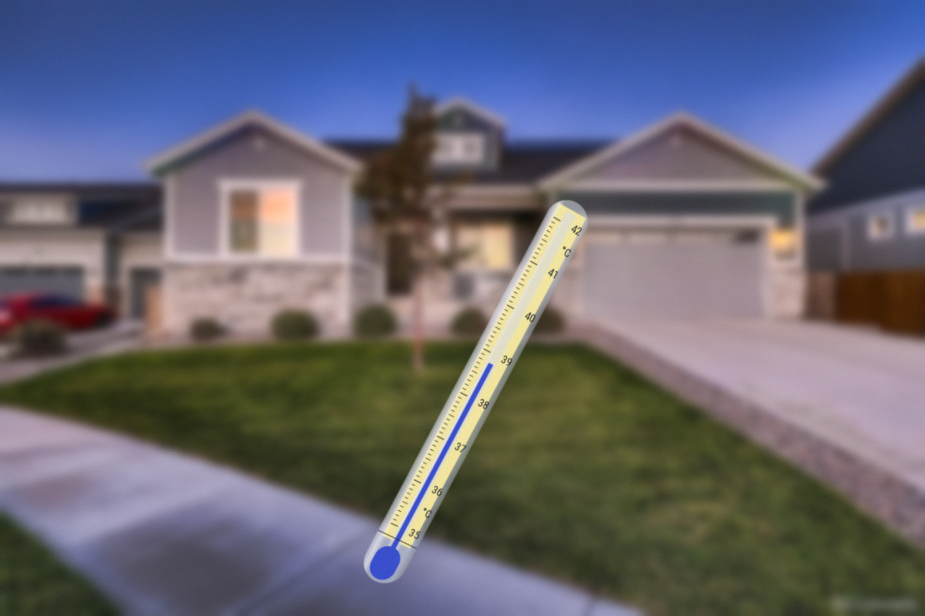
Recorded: 38.8 °C
